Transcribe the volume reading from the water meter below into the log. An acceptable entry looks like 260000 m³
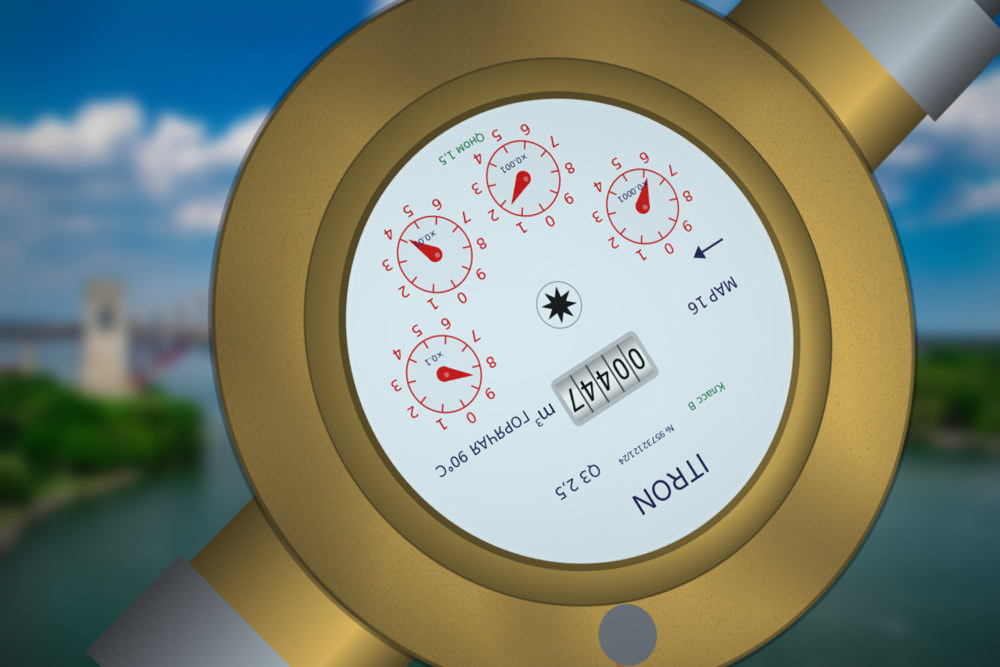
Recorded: 447.8416 m³
